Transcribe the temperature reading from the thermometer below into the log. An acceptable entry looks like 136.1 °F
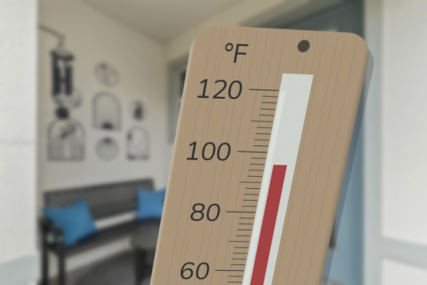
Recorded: 96 °F
